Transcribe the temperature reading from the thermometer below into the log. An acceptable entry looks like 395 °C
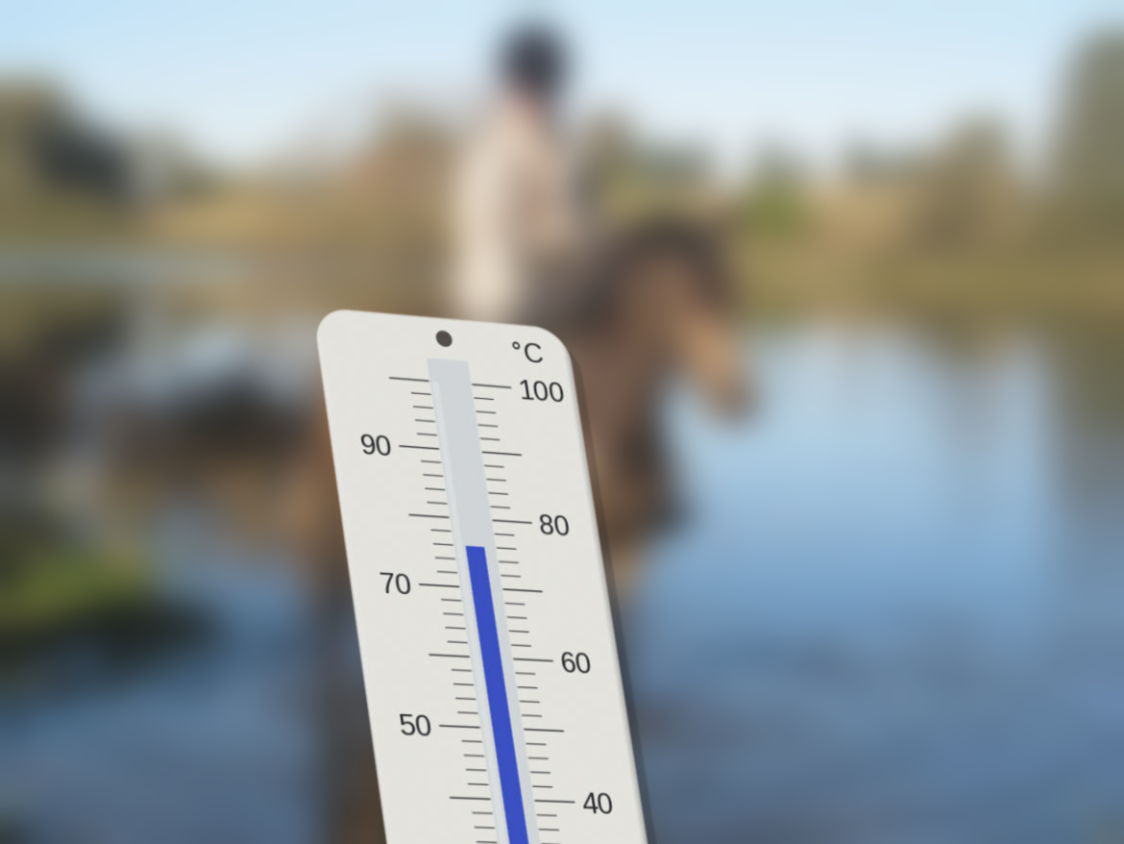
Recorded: 76 °C
